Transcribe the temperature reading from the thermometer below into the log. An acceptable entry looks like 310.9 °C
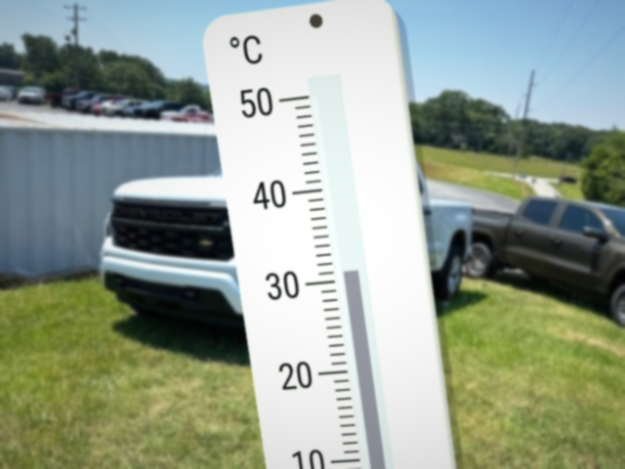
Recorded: 31 °C
